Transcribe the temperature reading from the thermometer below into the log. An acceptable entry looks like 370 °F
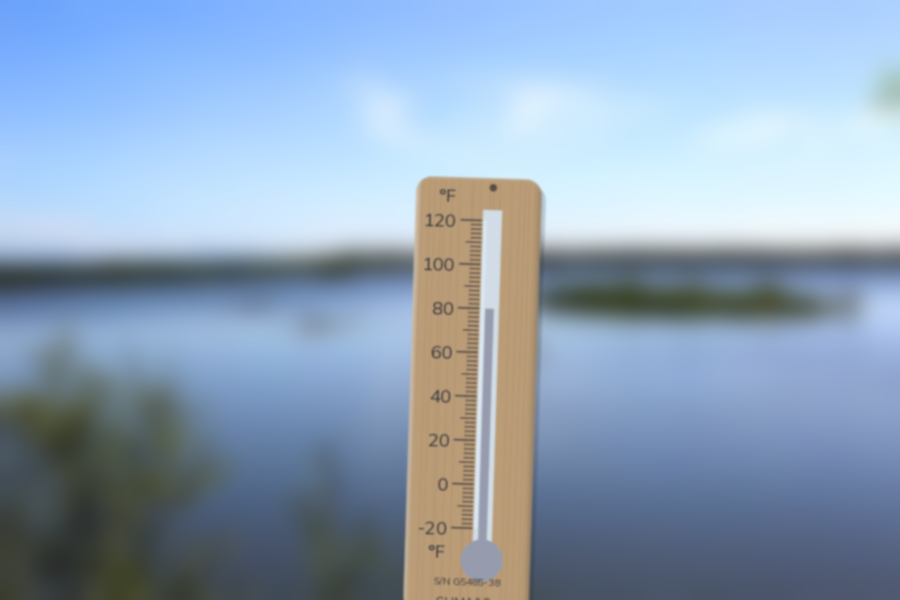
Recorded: 80 °F
